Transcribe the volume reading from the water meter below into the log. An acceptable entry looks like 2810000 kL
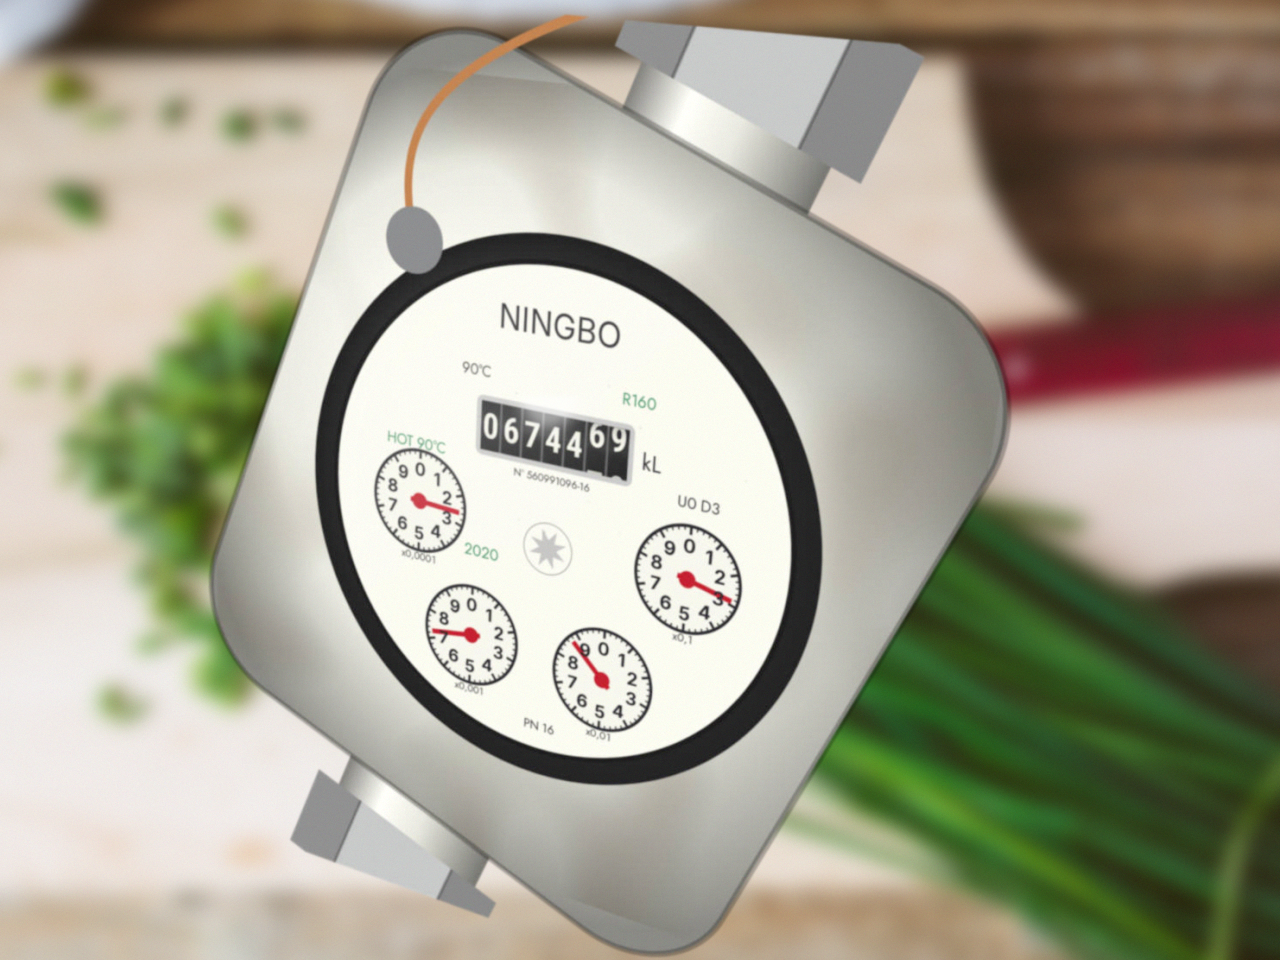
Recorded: 674469.2872 kL
